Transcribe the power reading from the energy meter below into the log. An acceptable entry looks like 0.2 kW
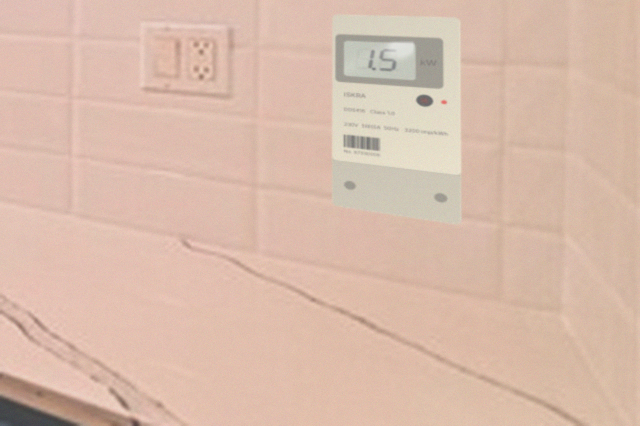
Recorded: 1.5 kW
